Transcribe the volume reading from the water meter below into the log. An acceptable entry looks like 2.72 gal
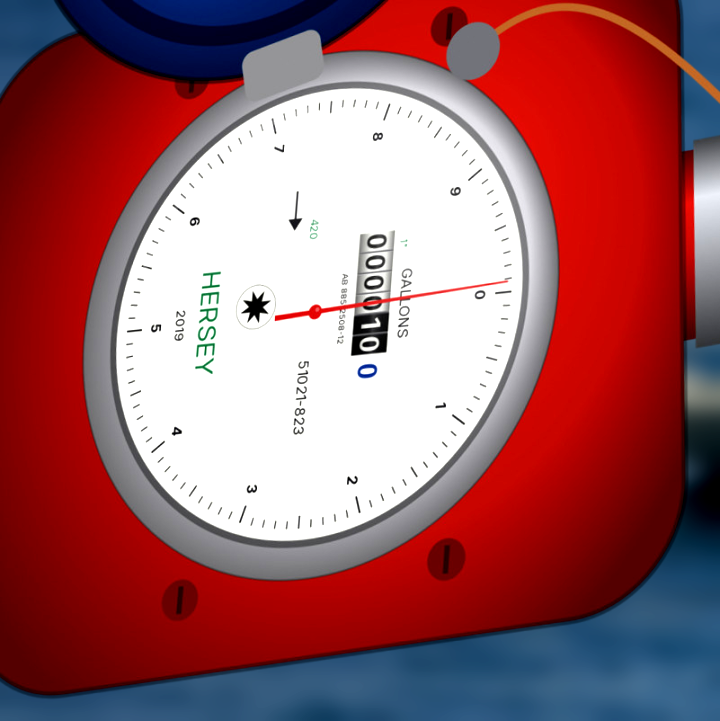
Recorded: 99.9 gal
